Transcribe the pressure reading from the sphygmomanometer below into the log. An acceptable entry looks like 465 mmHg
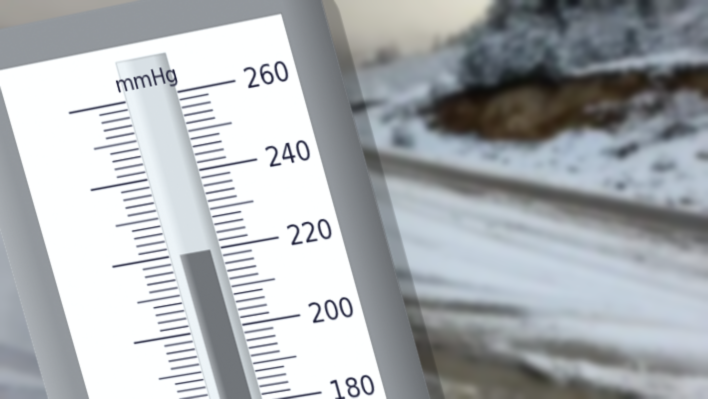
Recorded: 220 mmHg
